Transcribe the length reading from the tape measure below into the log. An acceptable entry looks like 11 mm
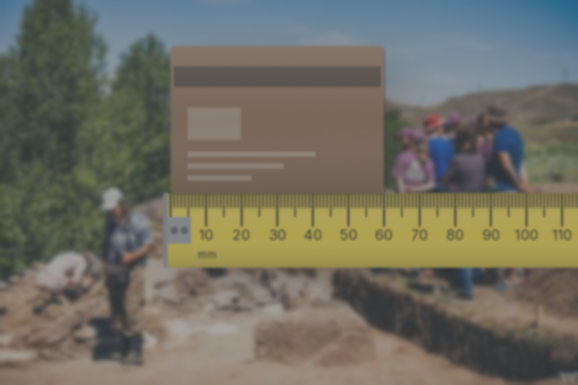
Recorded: 60 mm
